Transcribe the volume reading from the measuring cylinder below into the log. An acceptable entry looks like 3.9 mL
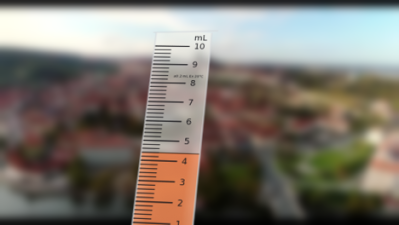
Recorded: 4.4 mL
